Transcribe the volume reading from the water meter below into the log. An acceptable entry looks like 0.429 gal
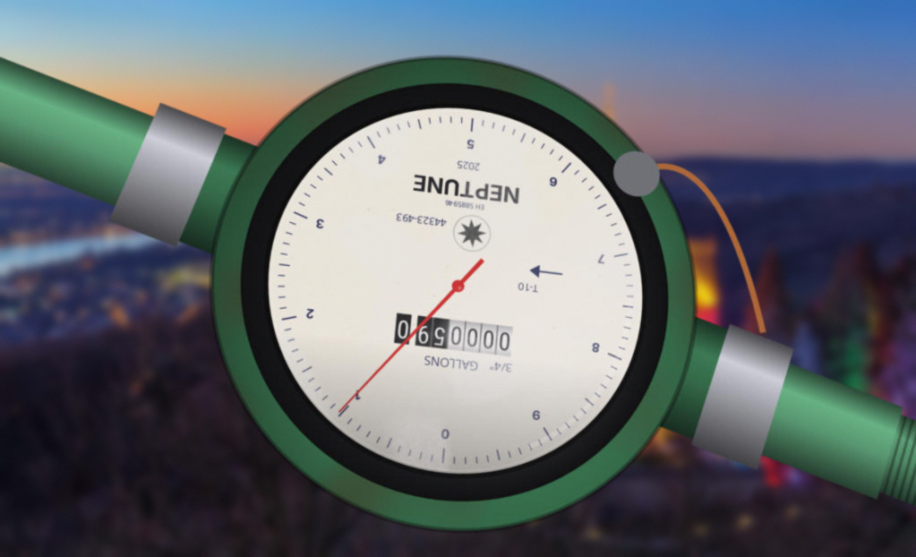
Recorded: 591.0 gal
